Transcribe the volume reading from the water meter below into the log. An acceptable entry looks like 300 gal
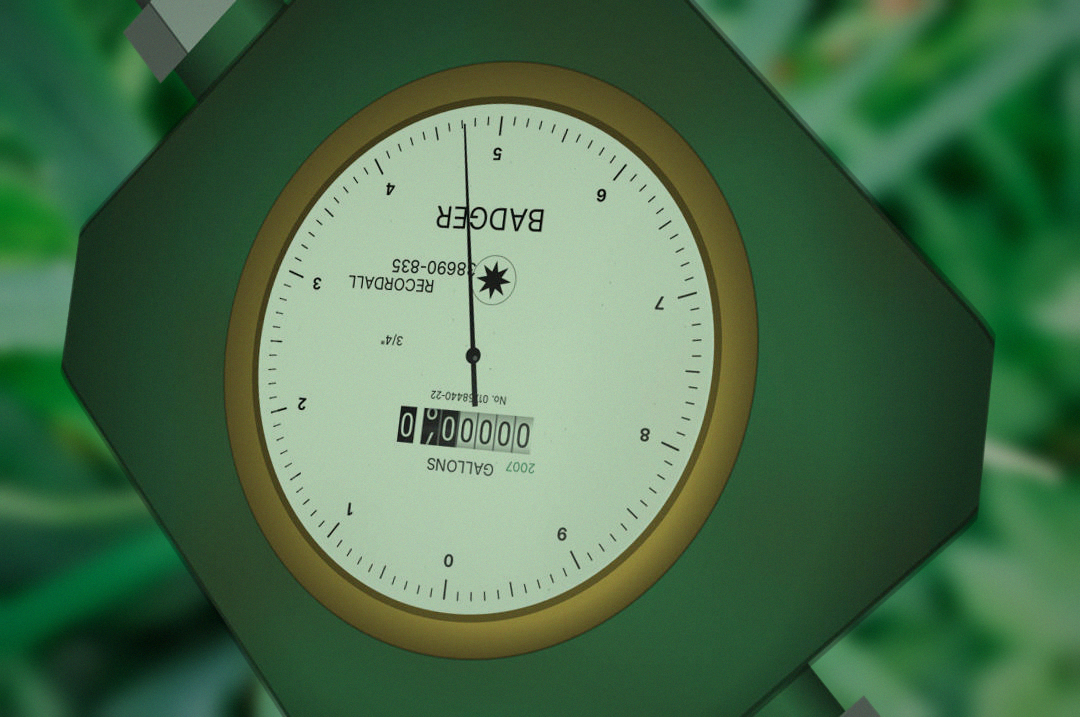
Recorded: 74.7 gal
